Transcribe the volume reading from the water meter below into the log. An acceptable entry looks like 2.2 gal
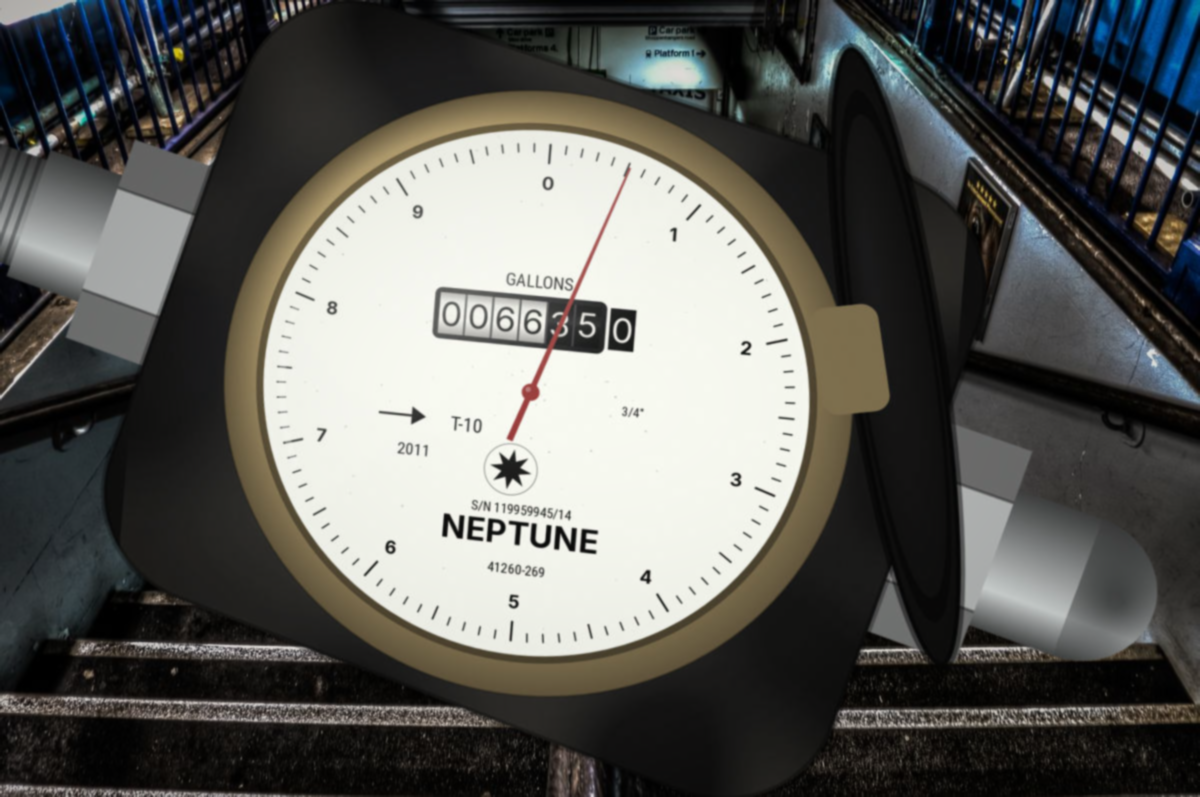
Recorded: 66350.5 gal
